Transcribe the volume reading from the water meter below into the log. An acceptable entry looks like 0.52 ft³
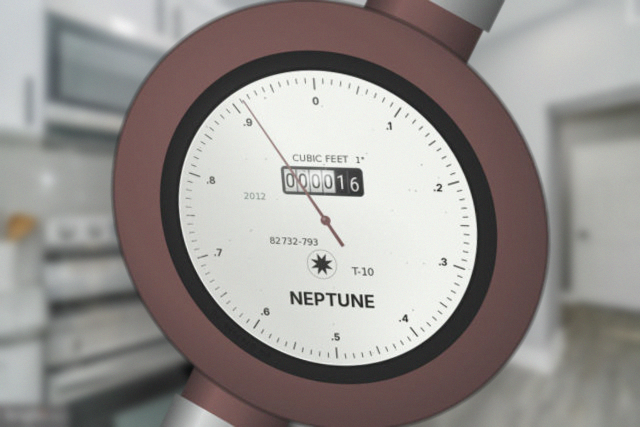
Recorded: 15.91 ft³
